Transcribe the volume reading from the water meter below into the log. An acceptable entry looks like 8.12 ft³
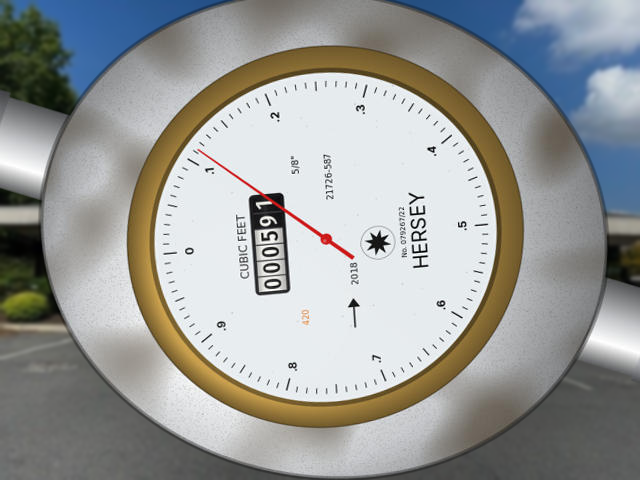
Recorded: 591.11 ft³
